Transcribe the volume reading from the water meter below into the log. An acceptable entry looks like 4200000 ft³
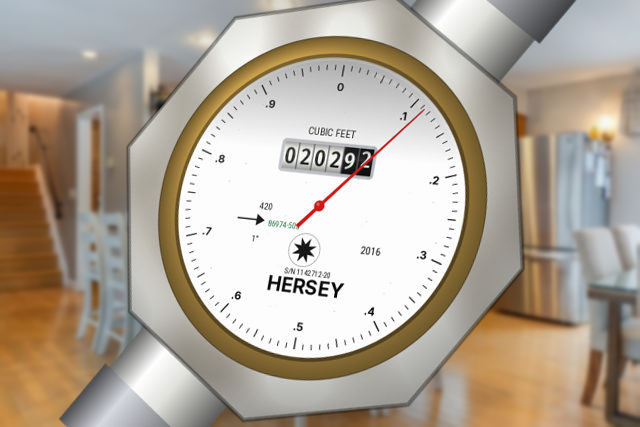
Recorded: 20292.11 ft³
